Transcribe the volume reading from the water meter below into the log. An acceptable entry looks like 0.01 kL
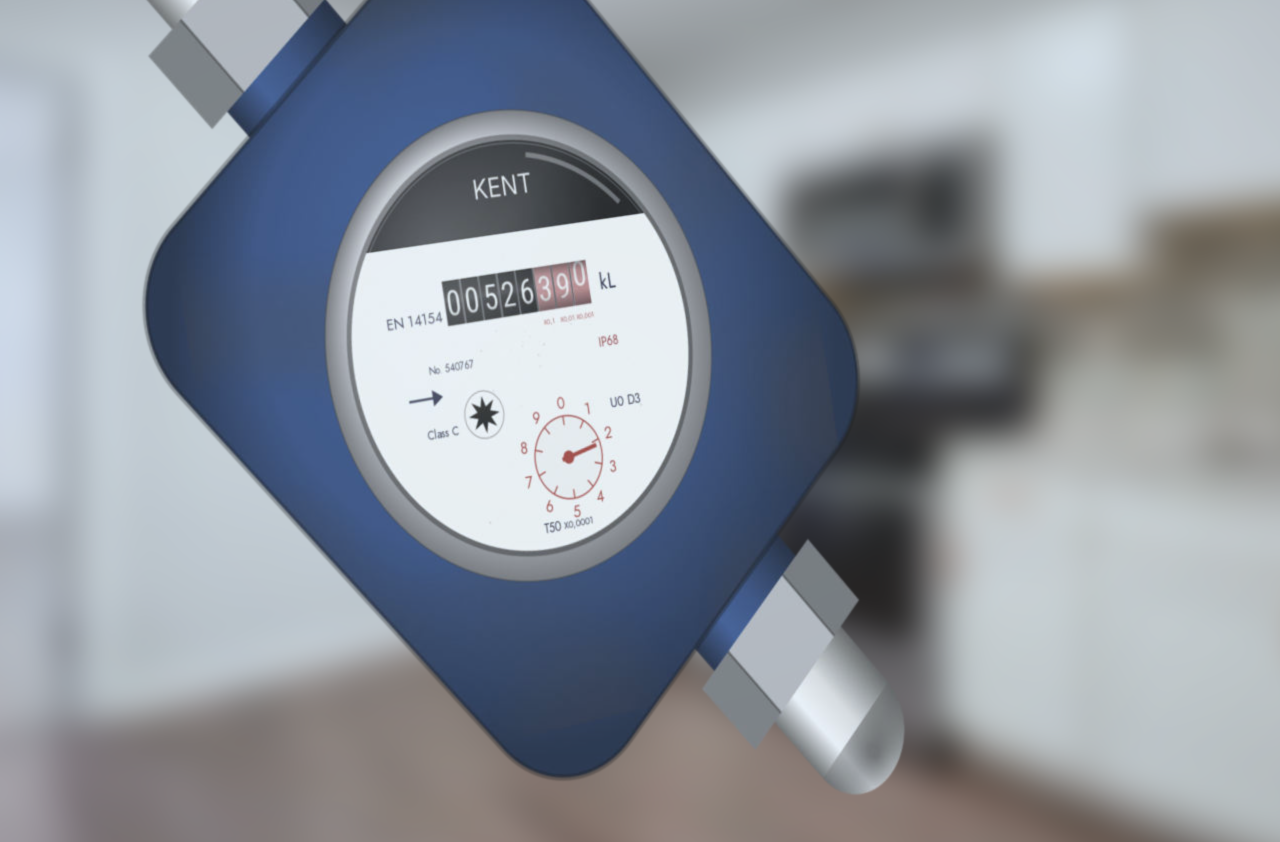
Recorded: 526.3902 kL
